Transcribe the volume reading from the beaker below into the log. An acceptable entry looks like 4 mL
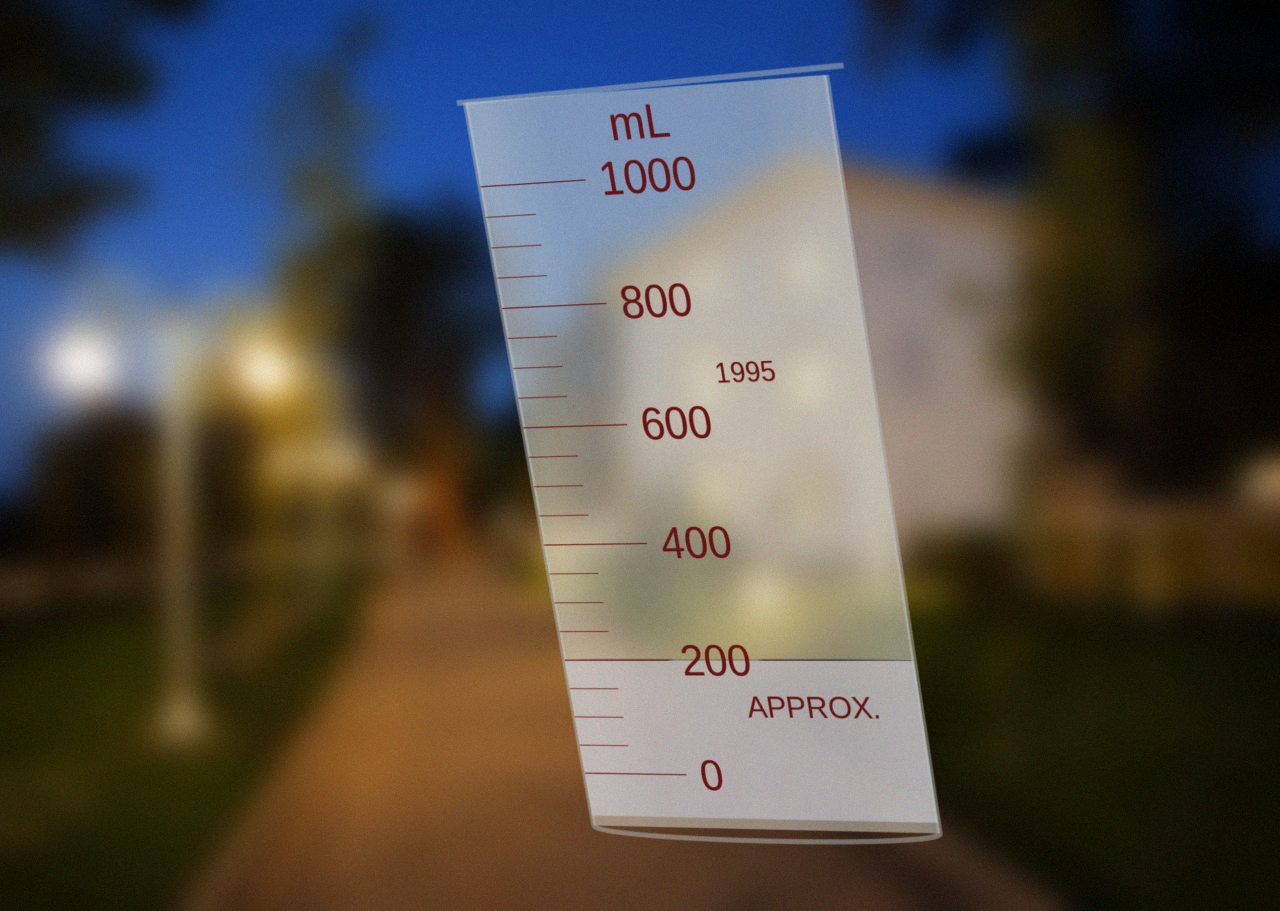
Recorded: 200 mL
